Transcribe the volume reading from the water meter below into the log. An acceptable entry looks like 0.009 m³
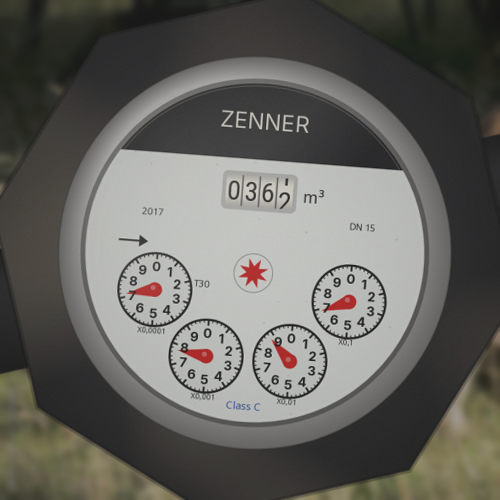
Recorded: 361.6877 m³
